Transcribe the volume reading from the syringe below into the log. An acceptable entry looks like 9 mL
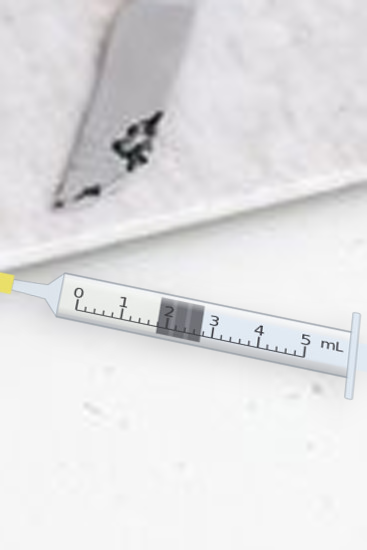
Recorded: 1.8 mL
